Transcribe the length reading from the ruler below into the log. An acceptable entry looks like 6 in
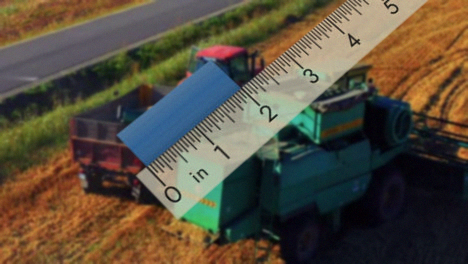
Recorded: 2 in
